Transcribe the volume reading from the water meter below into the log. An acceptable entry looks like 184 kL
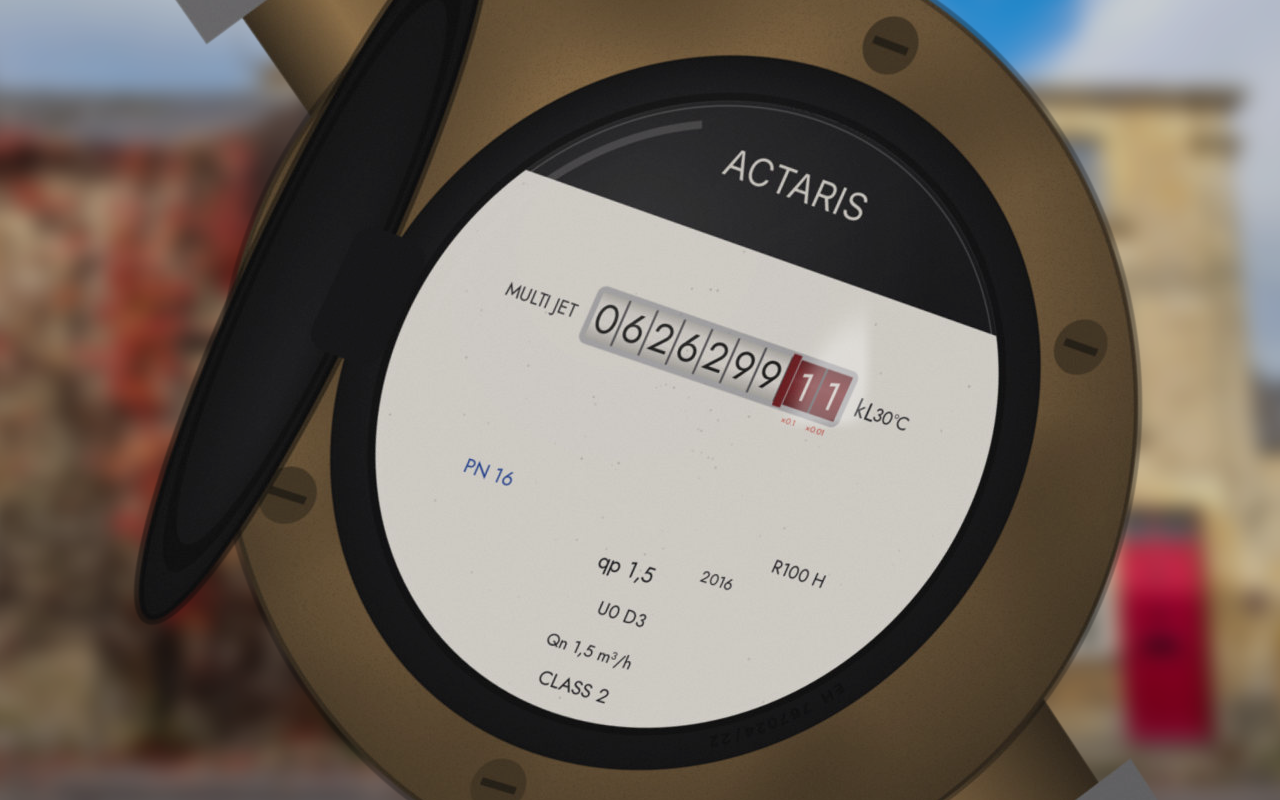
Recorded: 626299.11 kL
